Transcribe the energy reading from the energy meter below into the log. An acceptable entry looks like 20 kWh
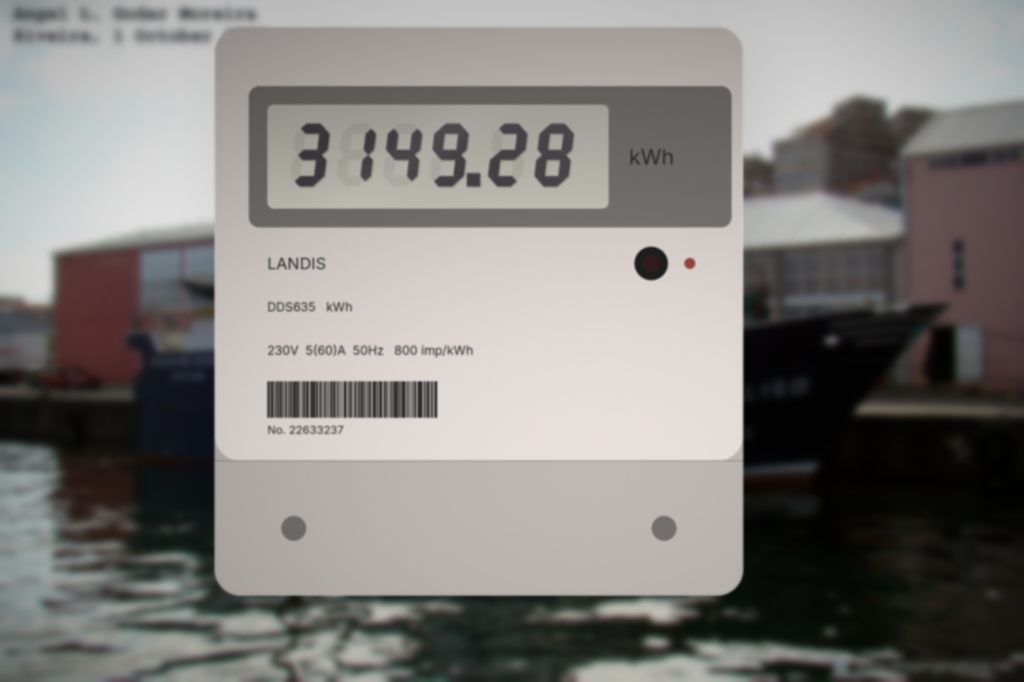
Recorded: 3149.28 kWh
